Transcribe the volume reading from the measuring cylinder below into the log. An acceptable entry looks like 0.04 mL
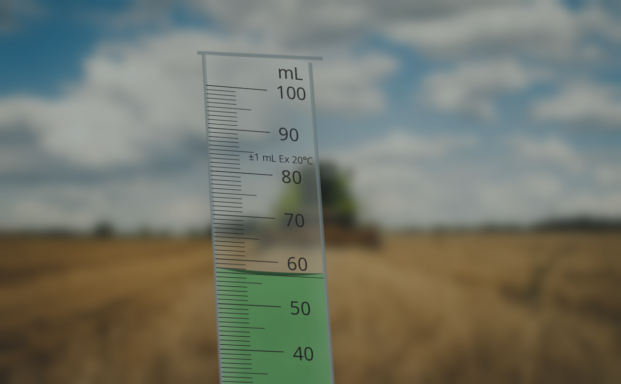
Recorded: 57 mL
